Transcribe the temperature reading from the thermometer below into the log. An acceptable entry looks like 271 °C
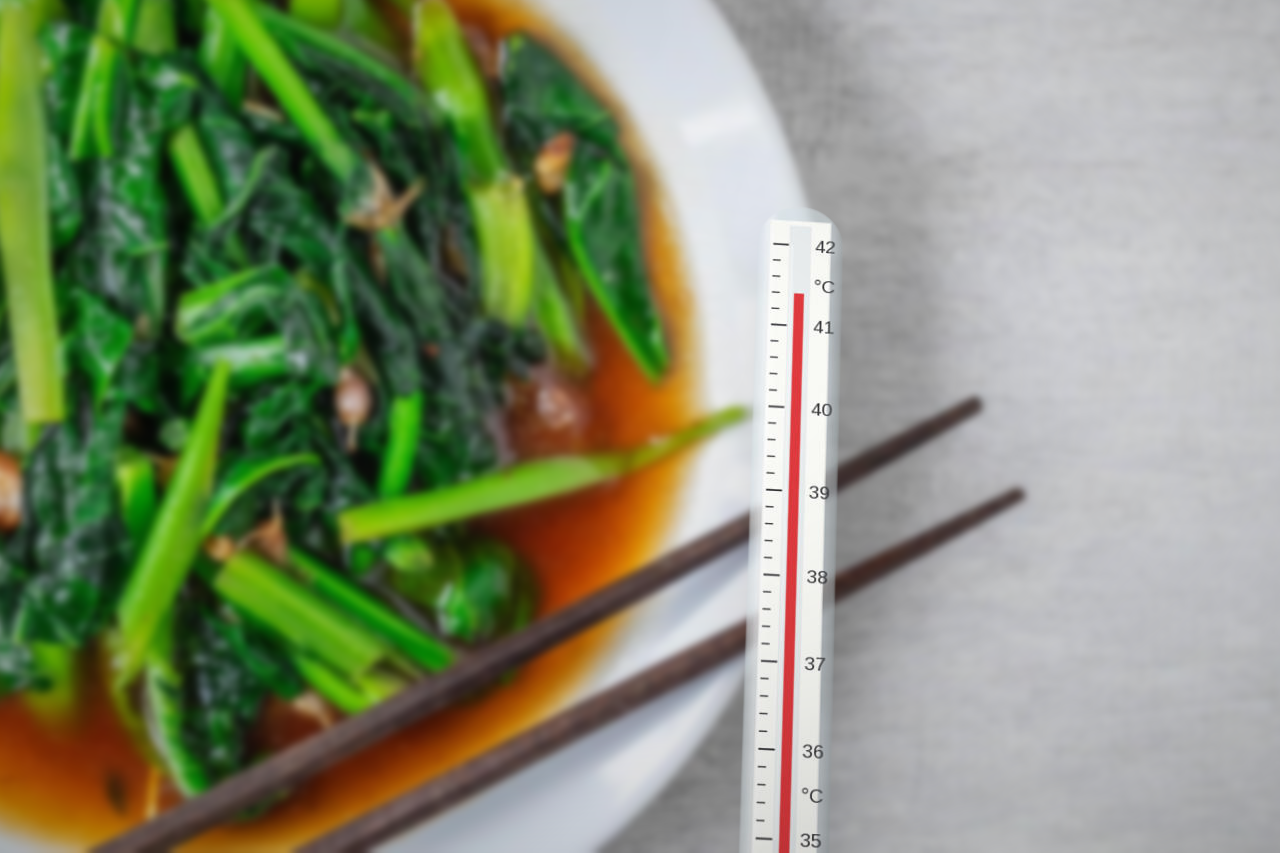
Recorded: 41.4 °C
